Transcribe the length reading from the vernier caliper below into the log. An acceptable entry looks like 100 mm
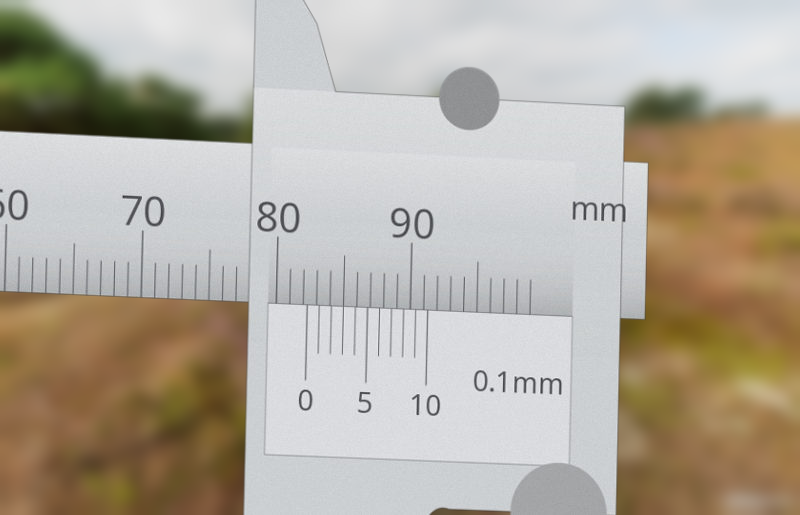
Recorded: 82.3 mm
